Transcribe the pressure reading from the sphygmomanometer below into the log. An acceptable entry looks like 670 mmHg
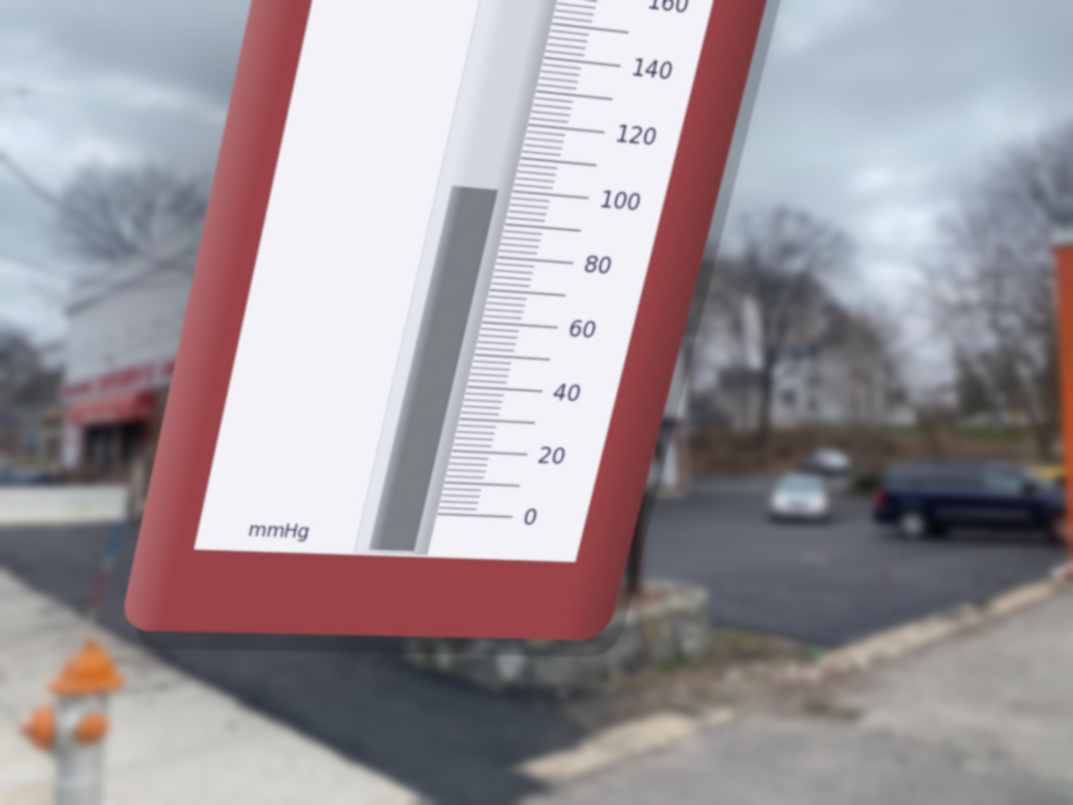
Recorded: 100 mmHg
